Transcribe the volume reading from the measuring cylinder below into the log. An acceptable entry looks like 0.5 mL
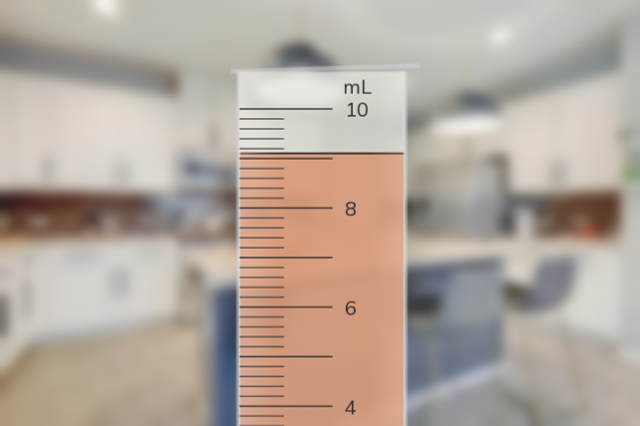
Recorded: 9.1 mL
